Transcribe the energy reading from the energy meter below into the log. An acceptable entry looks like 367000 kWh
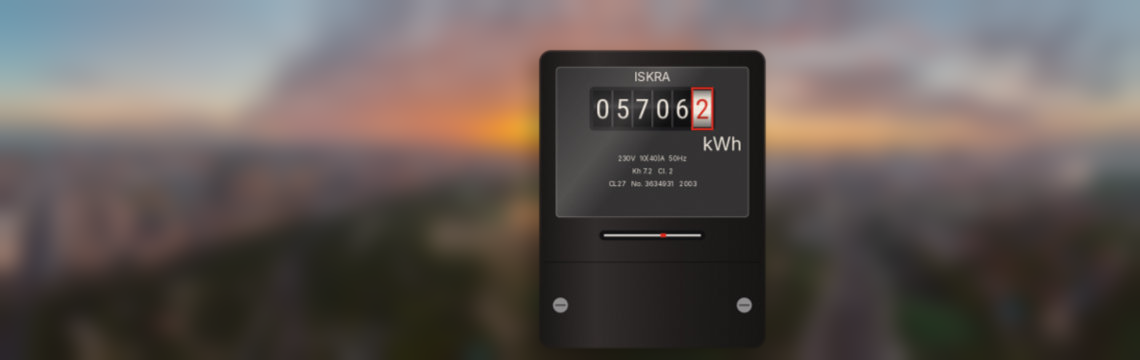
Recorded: 5706.2 kWh
